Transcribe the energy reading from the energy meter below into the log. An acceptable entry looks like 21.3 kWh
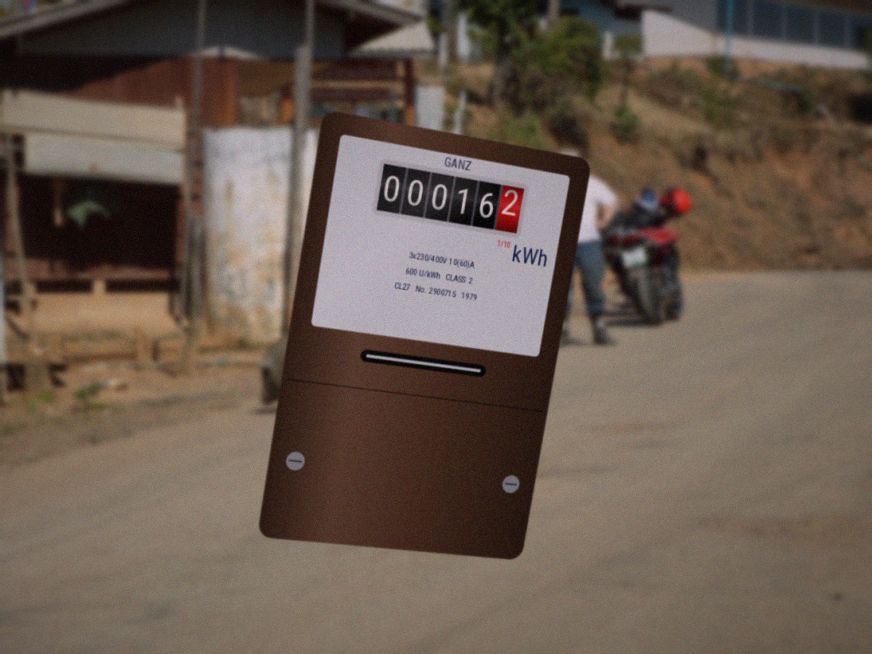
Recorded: 16.2 kWh
